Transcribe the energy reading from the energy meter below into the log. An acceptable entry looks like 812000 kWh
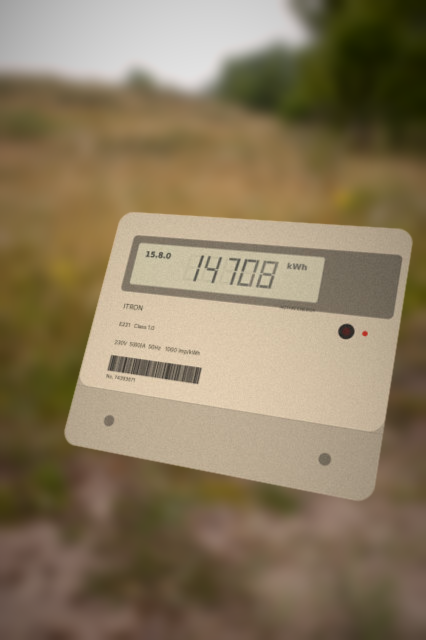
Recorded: 14708 kWh
